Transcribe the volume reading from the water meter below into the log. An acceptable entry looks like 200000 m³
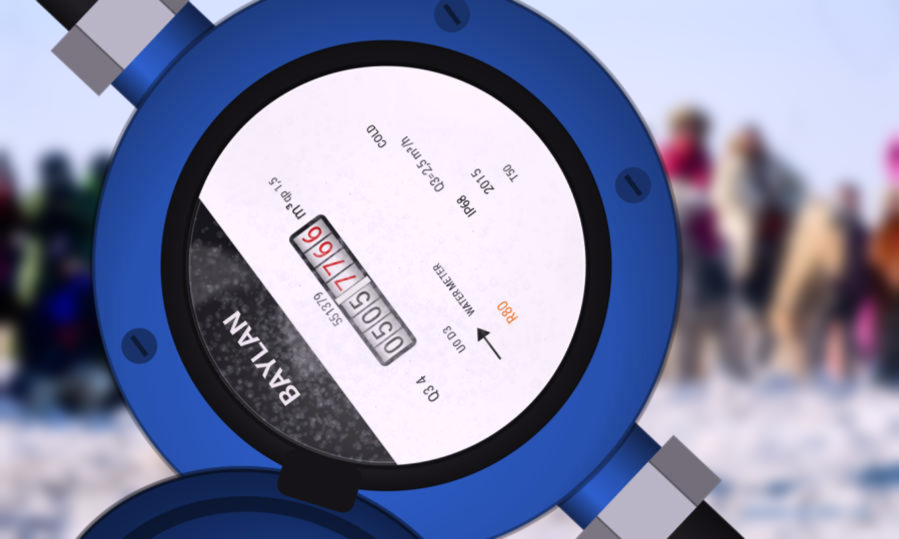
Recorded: 505.7766 m³
